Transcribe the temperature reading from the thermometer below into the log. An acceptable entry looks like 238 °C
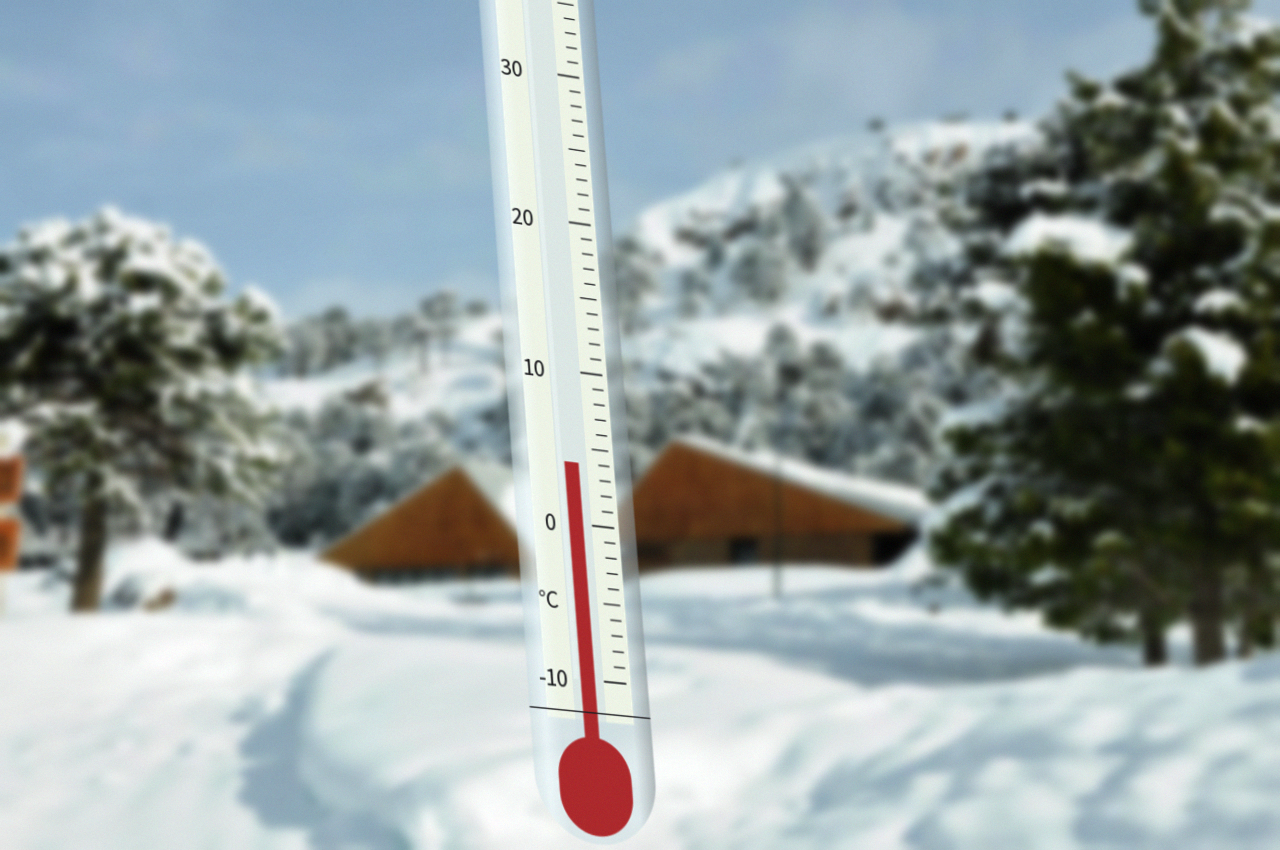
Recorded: 4 °C
